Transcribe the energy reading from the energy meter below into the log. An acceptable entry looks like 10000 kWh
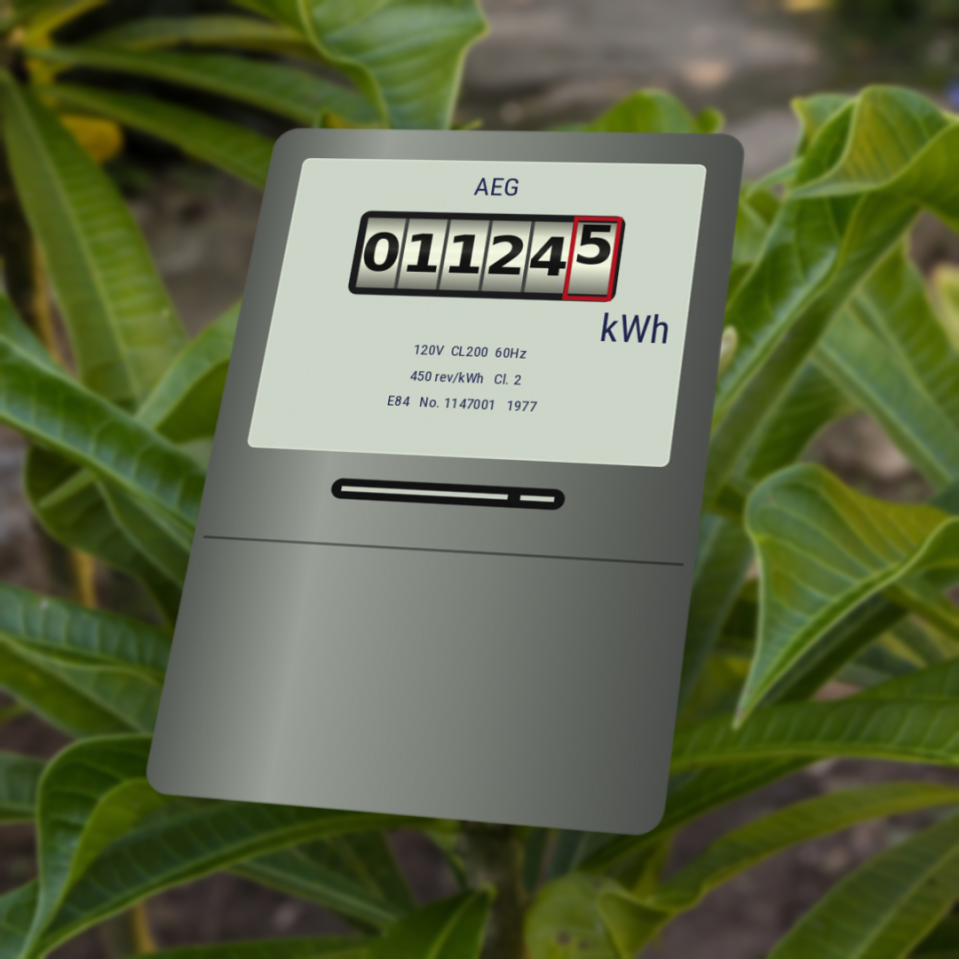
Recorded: 1124.5 kWh
